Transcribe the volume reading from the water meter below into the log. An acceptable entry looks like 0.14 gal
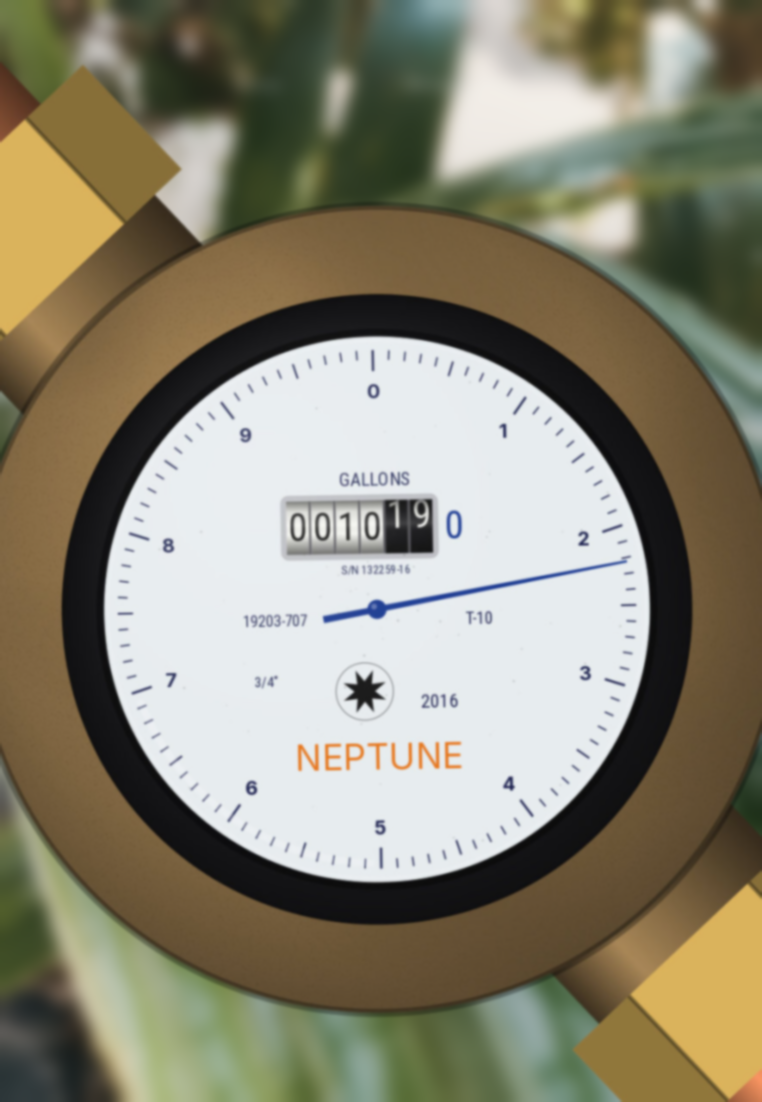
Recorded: 10192.2 gal
